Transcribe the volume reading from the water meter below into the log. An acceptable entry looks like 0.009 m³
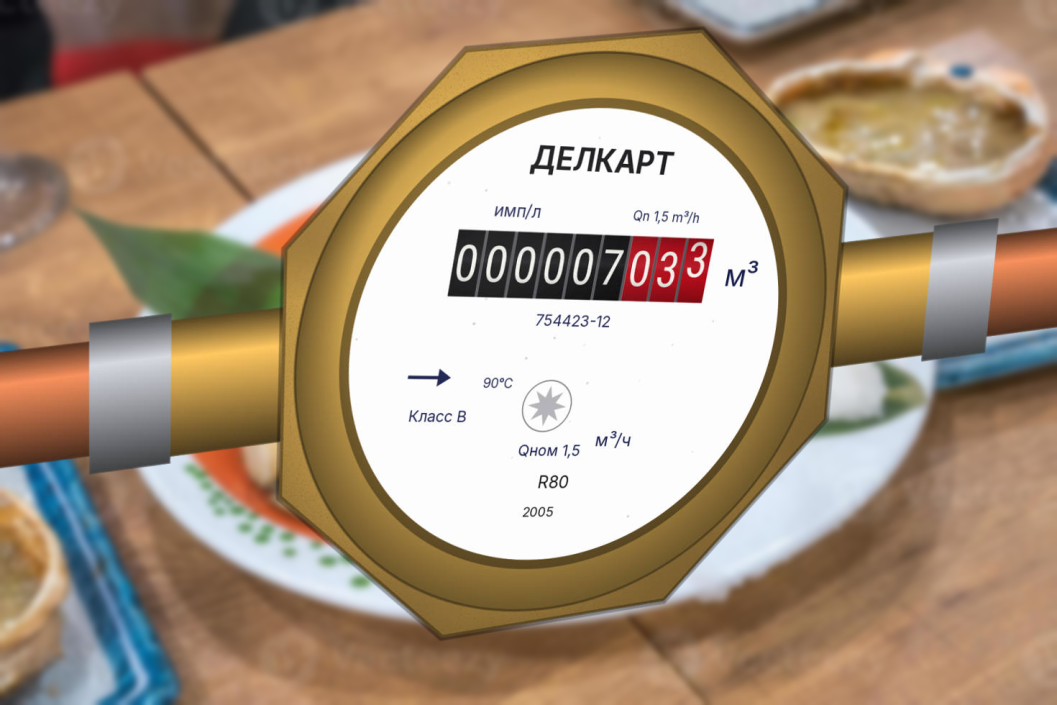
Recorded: 7.033 m³
